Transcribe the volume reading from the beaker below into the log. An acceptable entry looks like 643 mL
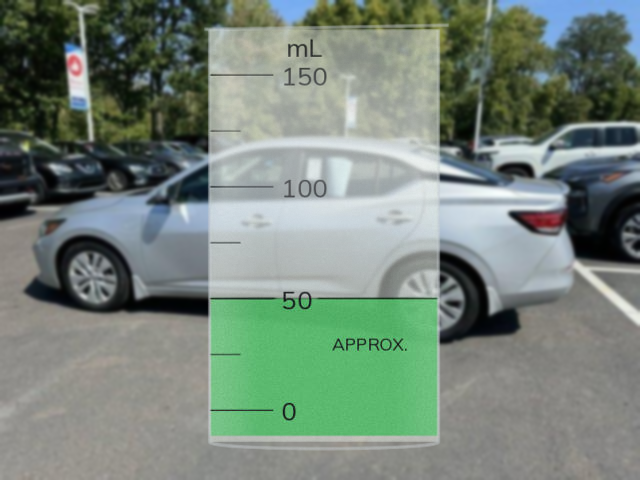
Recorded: 50 mL
